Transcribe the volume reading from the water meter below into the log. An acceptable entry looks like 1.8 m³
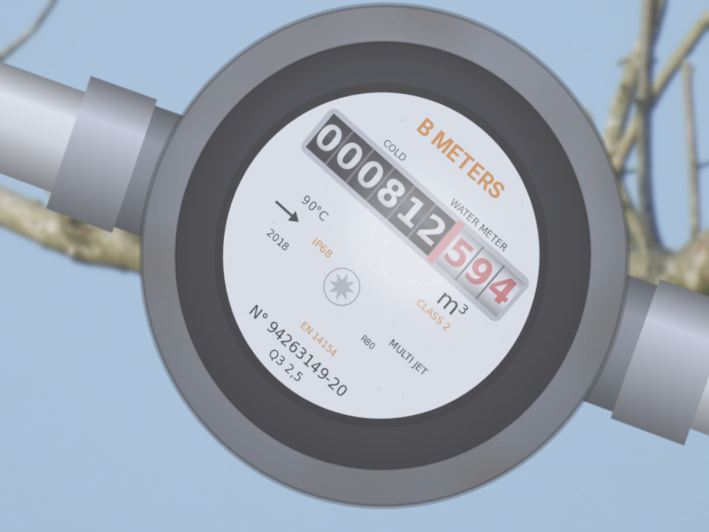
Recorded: 812.594 m³
